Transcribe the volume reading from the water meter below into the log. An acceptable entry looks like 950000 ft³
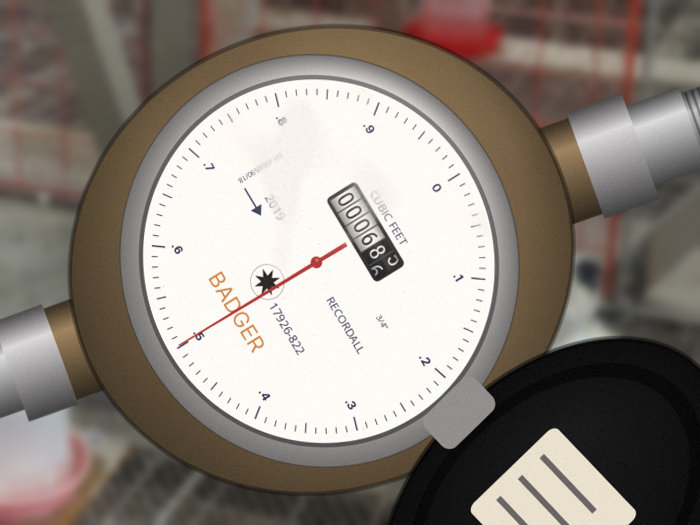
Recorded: 685.50 ft³
